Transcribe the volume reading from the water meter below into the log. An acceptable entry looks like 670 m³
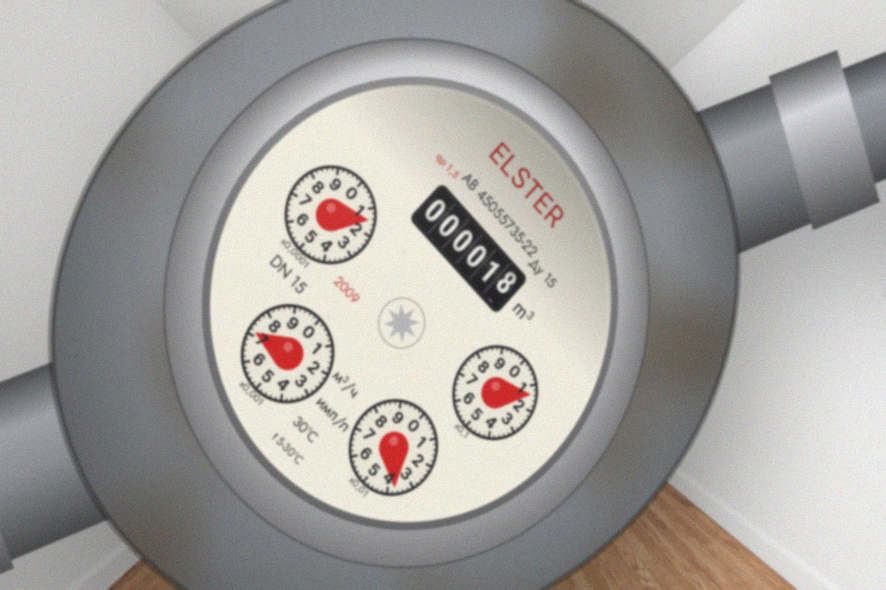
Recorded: 18.1371 m³
